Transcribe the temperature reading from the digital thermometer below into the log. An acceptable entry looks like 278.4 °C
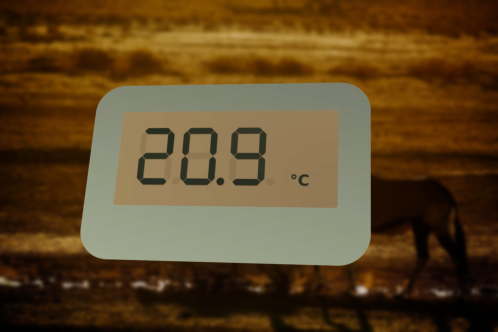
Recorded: 20.9 °C
